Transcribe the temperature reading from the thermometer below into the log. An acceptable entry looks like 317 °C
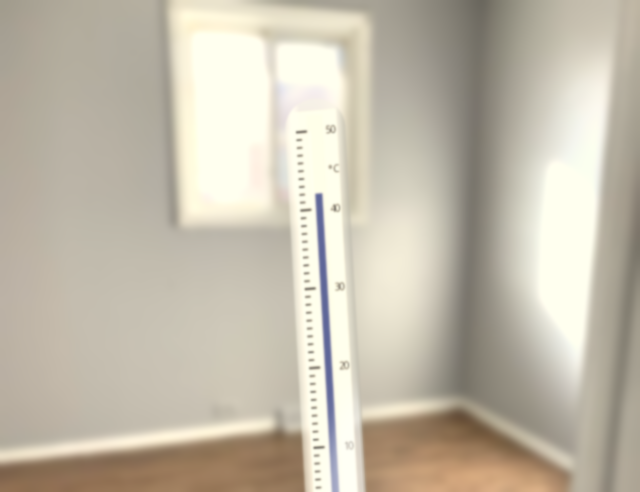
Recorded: 42 °C
